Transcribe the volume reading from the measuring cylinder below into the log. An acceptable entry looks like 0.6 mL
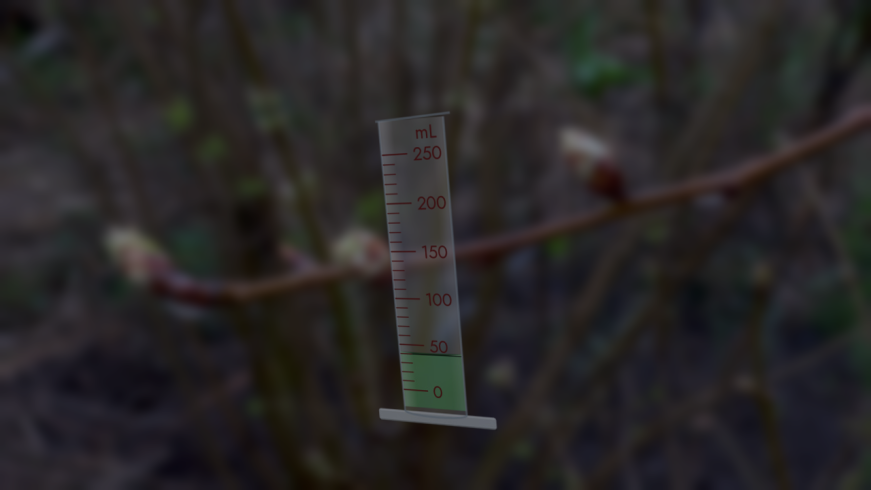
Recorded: 40 mL
